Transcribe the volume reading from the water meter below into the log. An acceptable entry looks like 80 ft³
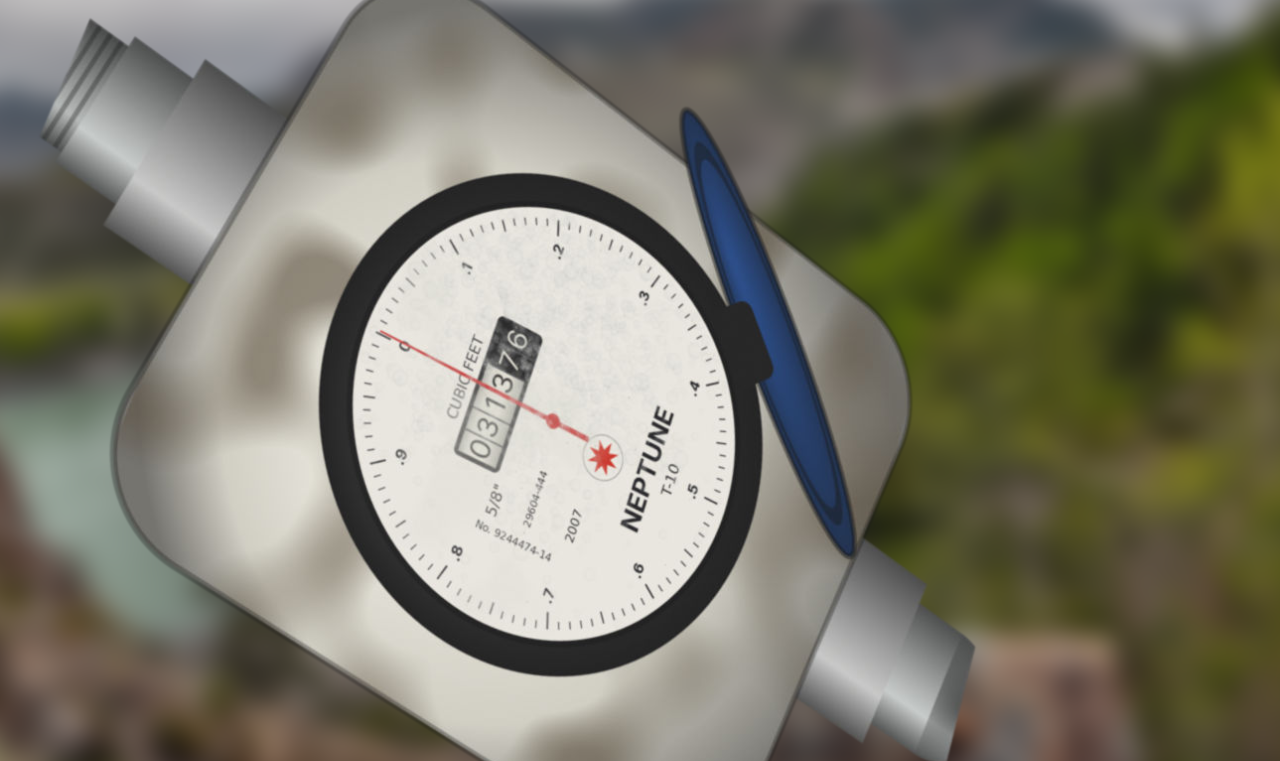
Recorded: 31376.00 ft³
